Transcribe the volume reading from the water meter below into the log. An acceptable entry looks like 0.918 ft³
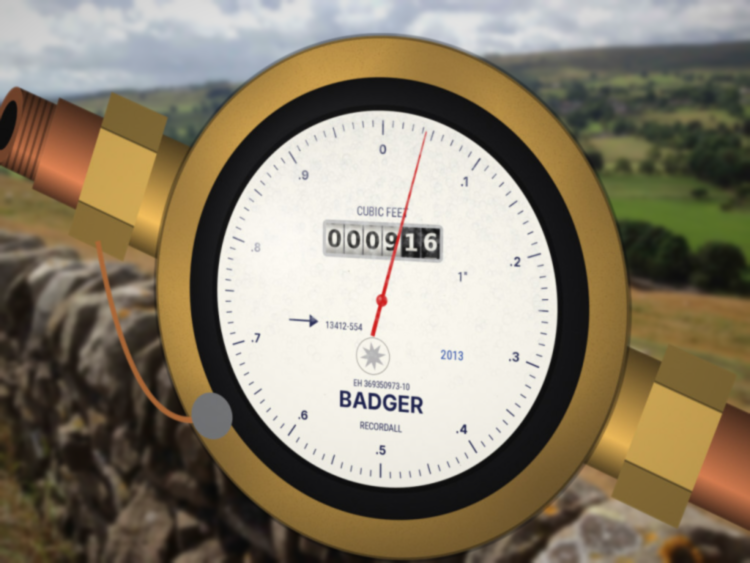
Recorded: 916.04 ft³
